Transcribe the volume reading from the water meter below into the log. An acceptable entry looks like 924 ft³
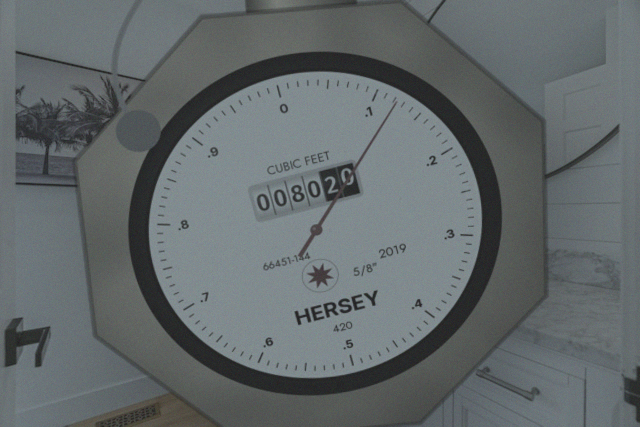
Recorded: 8020.12 ft³
